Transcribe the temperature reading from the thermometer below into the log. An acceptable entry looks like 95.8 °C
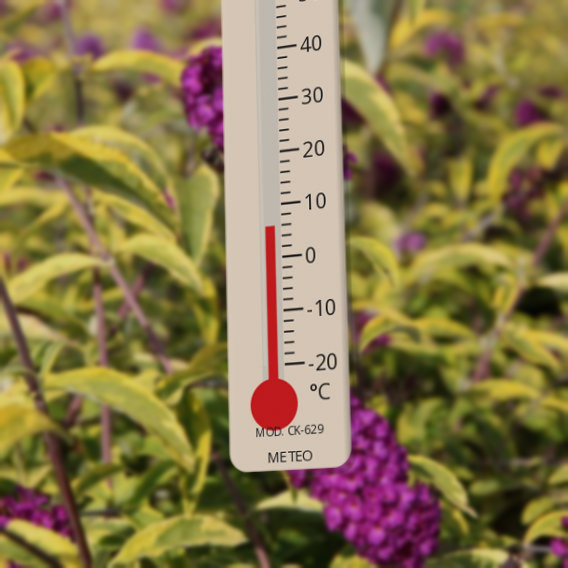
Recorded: 6 °C
